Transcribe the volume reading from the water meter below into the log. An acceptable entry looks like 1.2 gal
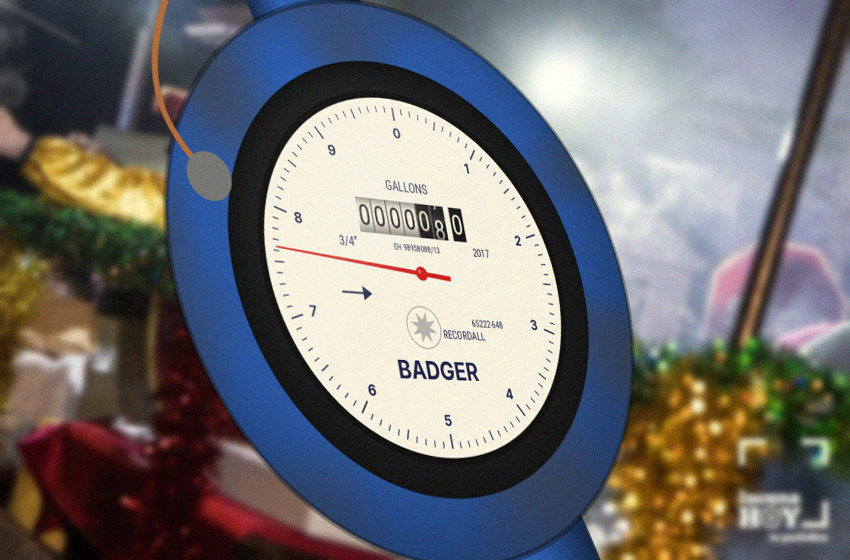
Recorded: 77.6 gal
